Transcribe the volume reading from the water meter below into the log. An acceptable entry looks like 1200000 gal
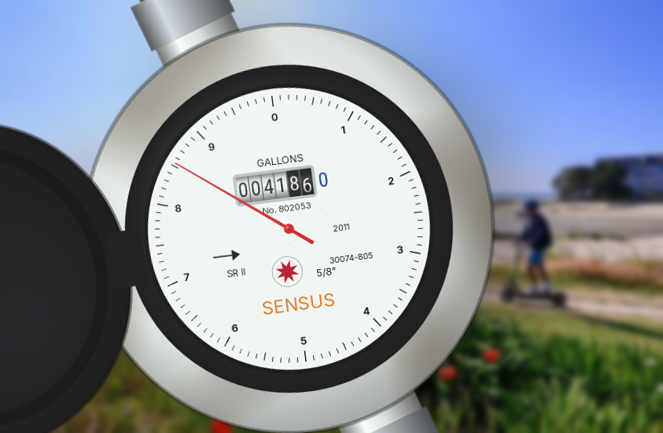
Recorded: 41858.5 gal
